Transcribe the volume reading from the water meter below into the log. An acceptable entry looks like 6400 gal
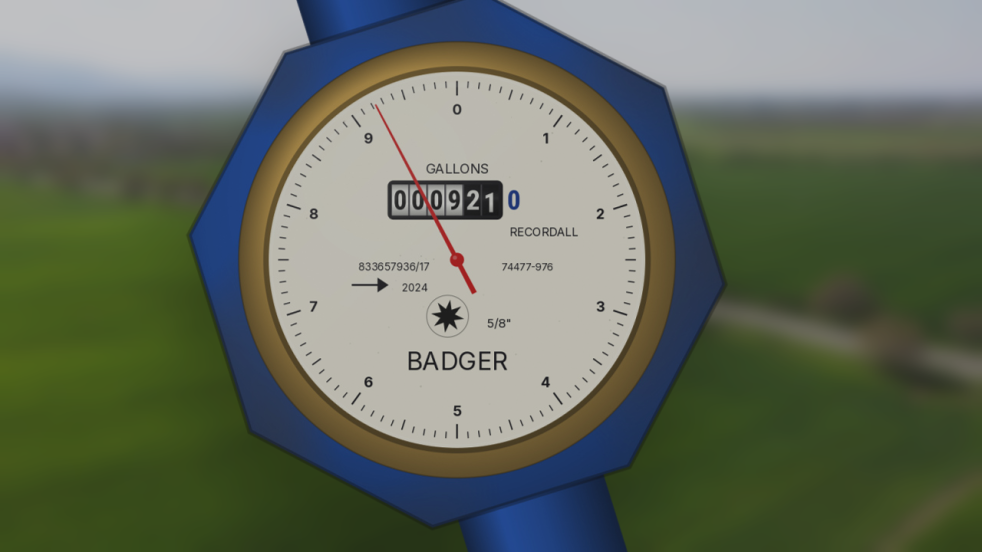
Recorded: 9209.2 gal
